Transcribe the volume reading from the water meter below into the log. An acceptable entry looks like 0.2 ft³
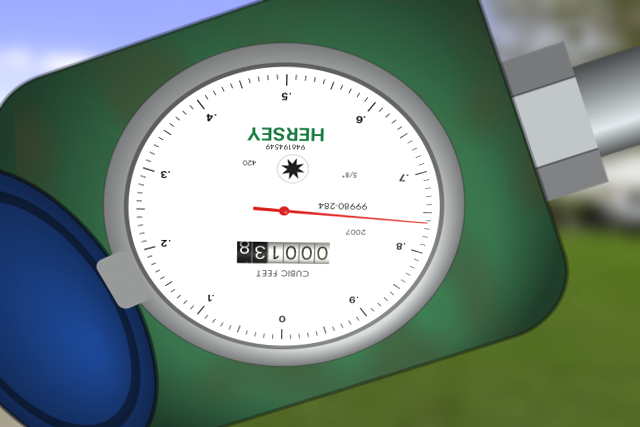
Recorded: 137.76 ft³
